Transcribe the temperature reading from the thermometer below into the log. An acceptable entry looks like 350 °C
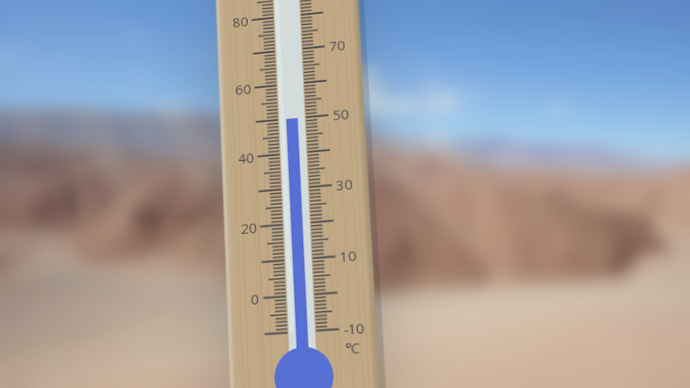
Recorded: 50 °C
